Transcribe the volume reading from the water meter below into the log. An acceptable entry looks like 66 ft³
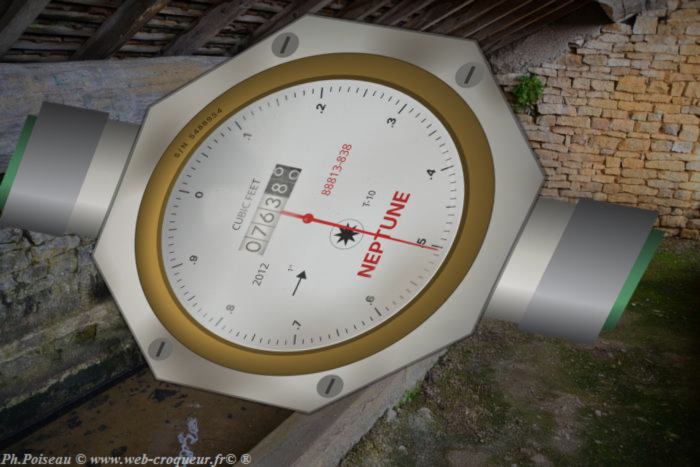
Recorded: 76388.50 ft³
